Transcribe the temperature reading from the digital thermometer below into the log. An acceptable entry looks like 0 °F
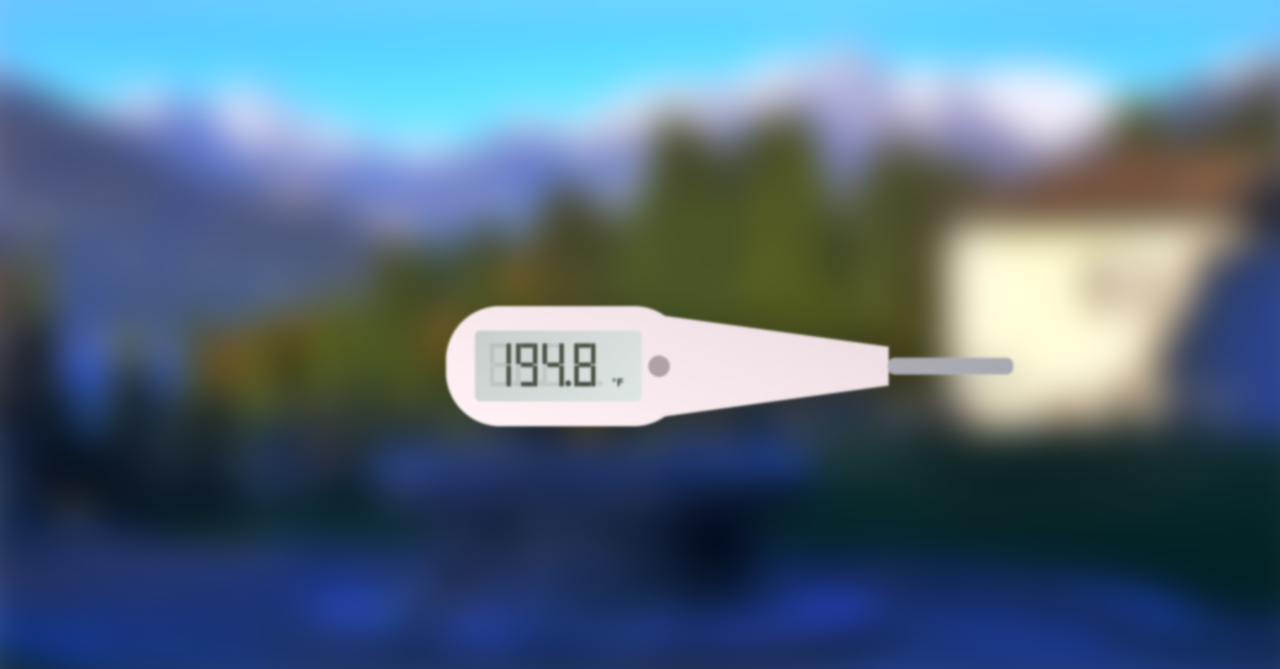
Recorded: 194.8 °F
